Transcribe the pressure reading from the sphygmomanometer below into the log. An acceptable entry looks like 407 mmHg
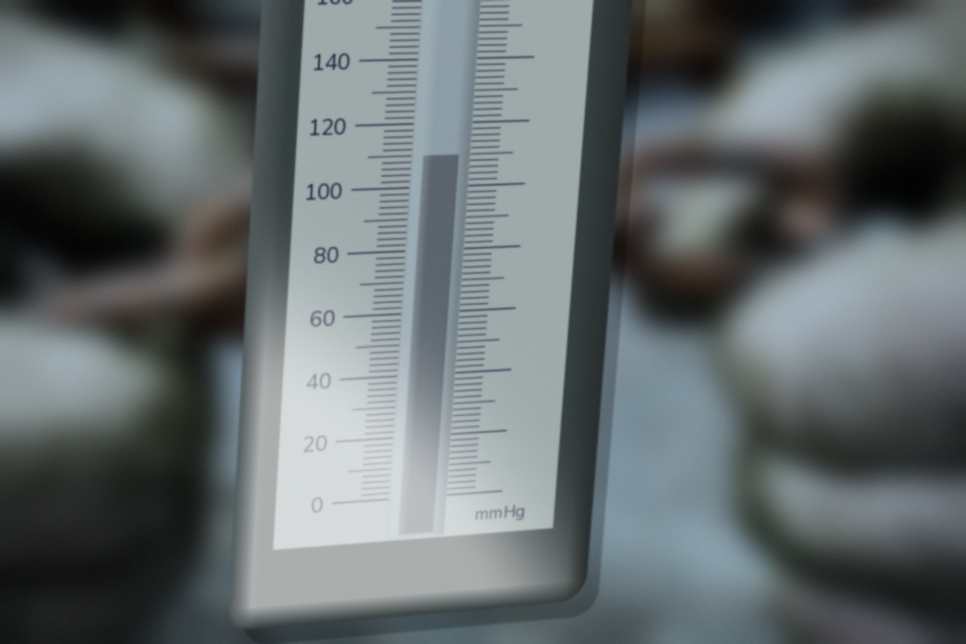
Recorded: 110 mmHg
